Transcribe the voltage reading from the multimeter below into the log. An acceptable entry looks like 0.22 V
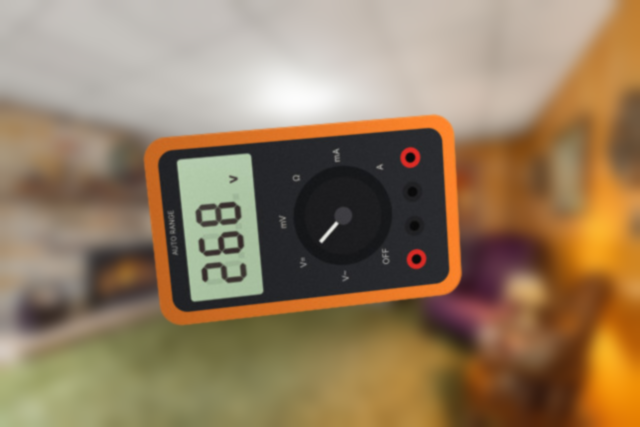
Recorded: 268 V
